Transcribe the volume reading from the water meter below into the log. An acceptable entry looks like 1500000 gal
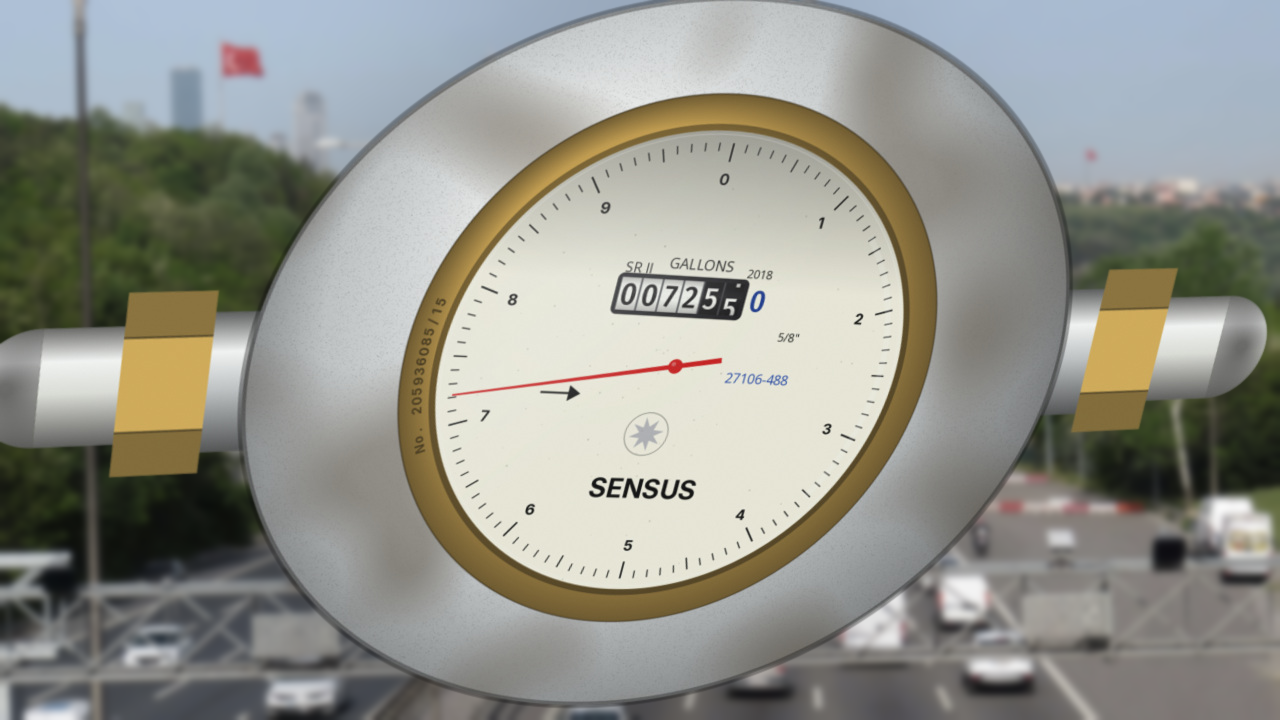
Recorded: 72547.2 gal
